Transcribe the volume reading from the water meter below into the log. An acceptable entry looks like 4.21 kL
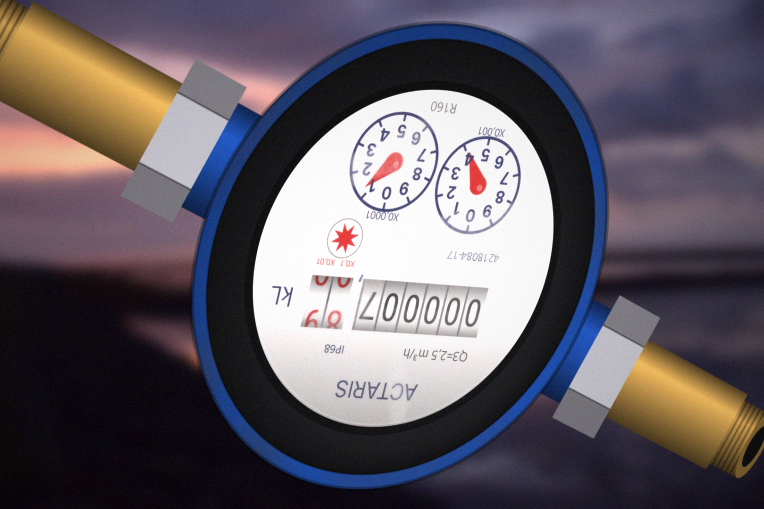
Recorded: 7.8941 kL
